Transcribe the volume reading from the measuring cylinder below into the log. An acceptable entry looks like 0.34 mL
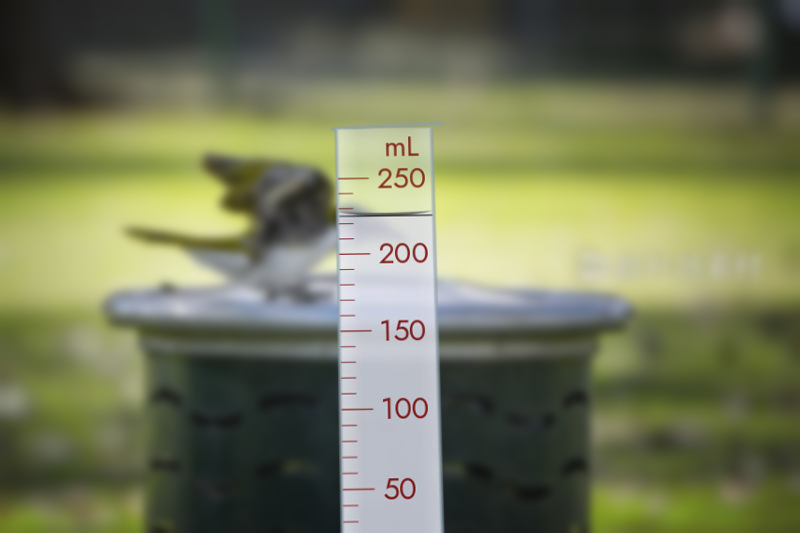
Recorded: 225 mL
